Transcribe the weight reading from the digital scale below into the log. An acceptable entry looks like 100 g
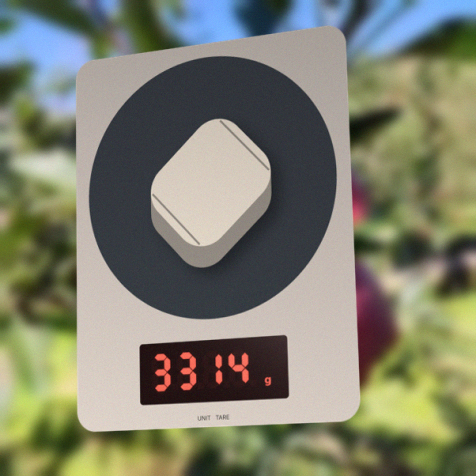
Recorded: 3314 g
